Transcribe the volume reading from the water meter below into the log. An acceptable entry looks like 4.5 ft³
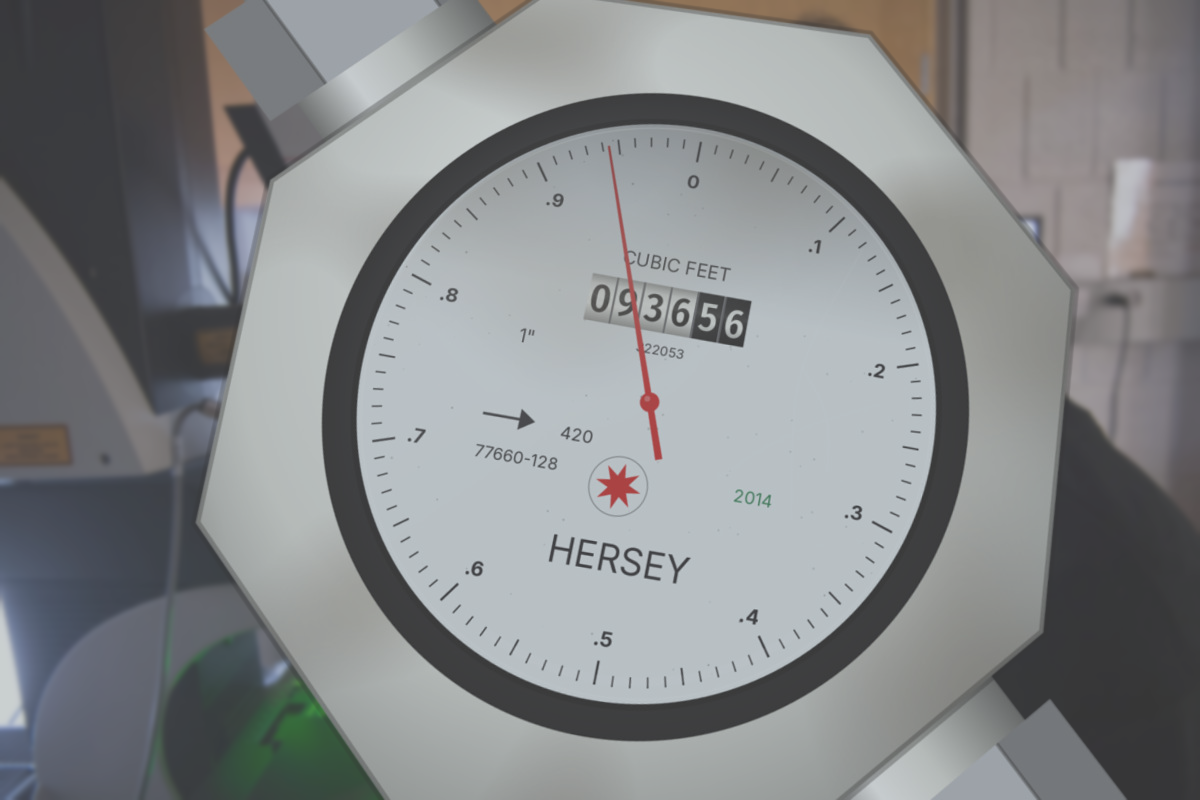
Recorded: 93655.94 ft³
